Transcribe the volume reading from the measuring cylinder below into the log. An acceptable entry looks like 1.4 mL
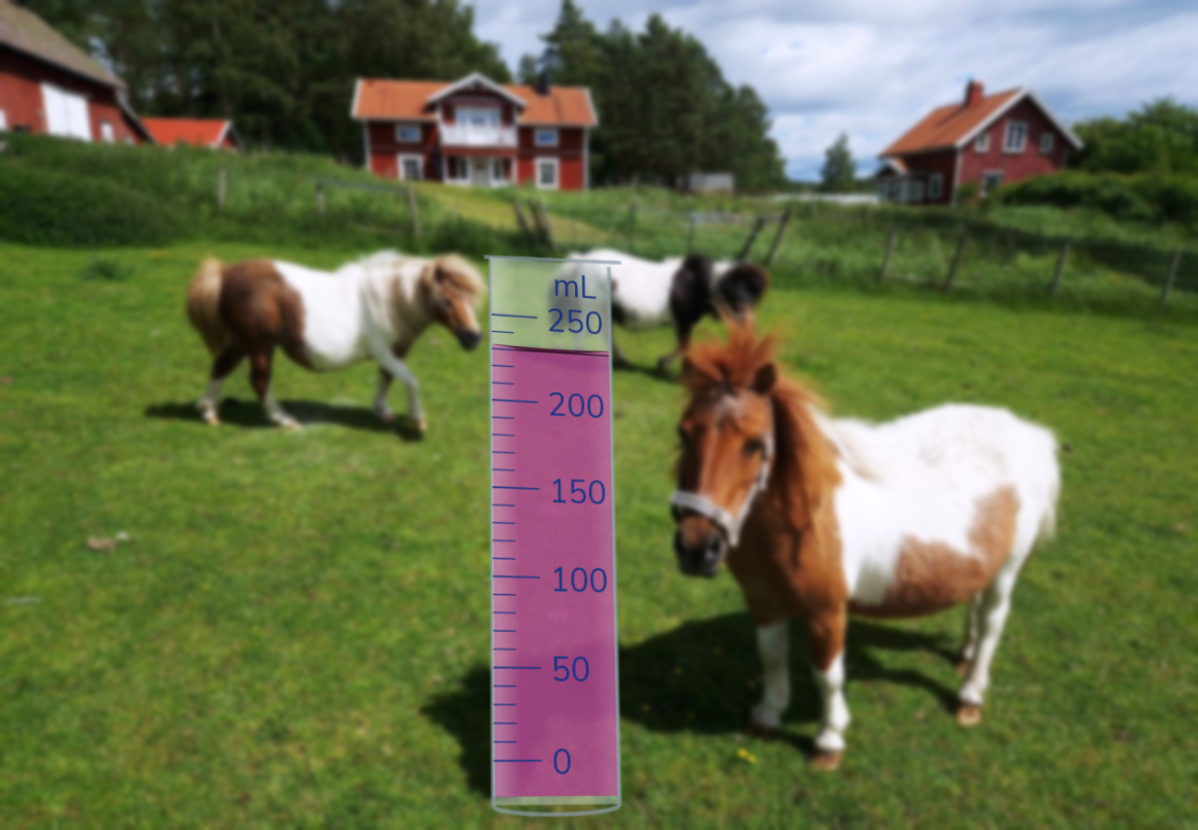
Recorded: 230 mL
